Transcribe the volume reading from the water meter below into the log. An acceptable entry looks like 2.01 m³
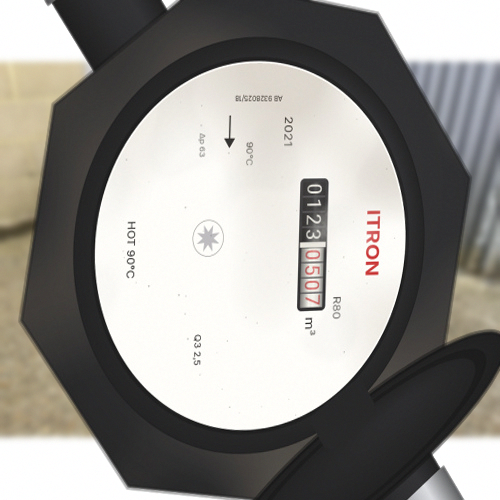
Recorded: 123.0507 m³
